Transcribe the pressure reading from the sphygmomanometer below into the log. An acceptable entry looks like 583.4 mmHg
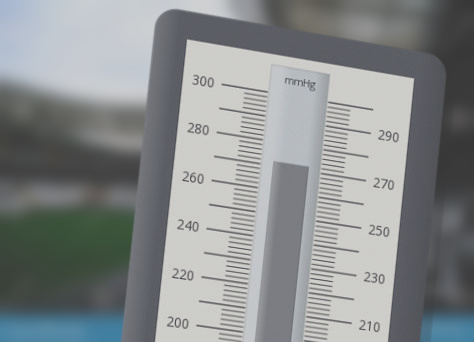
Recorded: 272 mmHg
